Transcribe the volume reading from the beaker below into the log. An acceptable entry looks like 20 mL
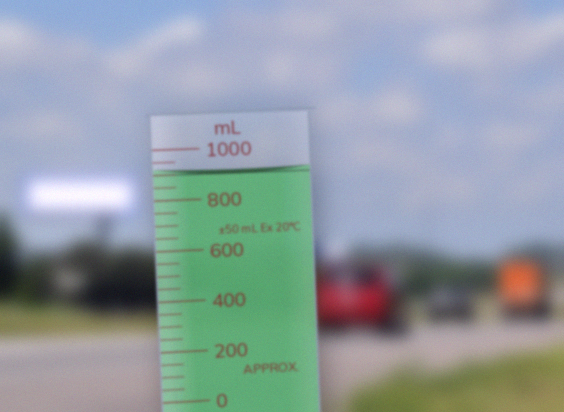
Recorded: 900 mL
